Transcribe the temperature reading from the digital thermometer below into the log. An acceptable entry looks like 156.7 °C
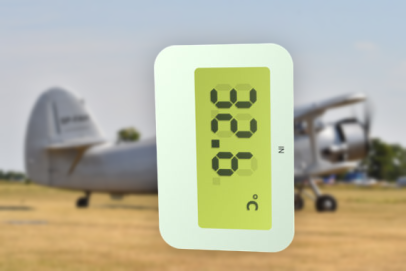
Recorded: 32.6 °C
